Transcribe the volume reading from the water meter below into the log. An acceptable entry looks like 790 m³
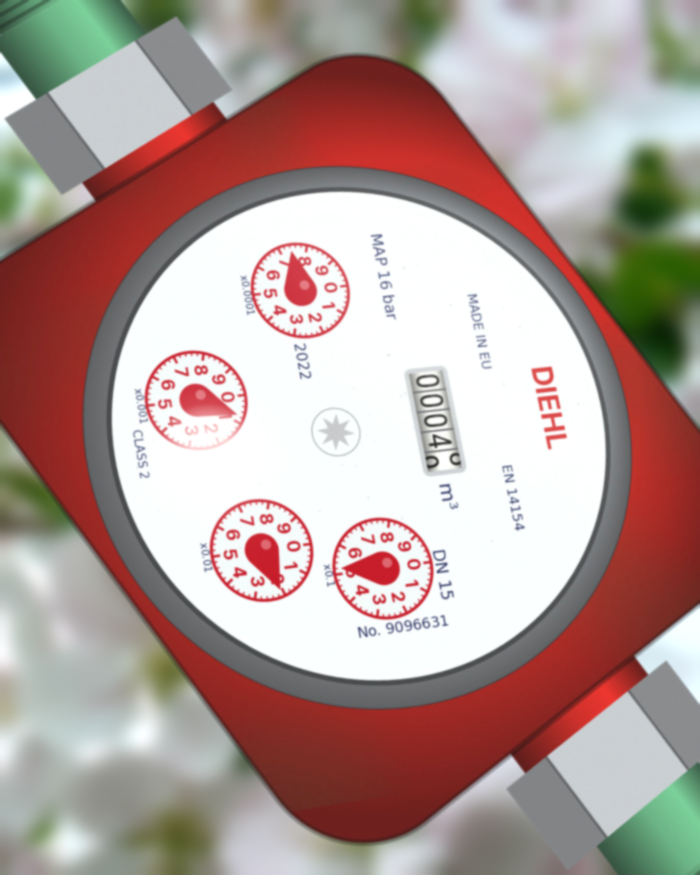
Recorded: 48.5207 m³
